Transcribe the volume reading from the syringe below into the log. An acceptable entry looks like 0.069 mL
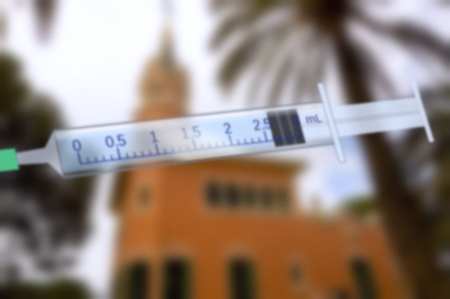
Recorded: 2.6 mL
